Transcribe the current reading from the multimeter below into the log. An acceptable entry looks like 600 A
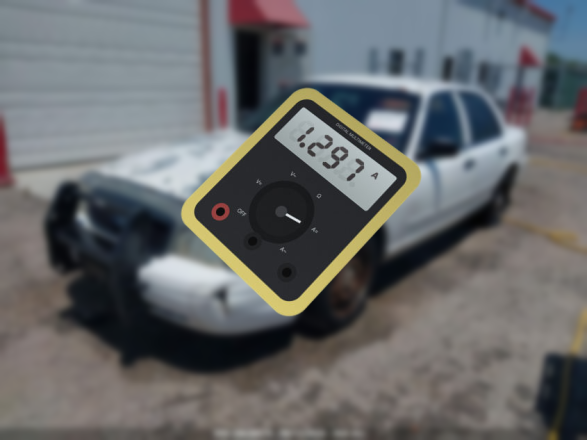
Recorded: 1.297 A
